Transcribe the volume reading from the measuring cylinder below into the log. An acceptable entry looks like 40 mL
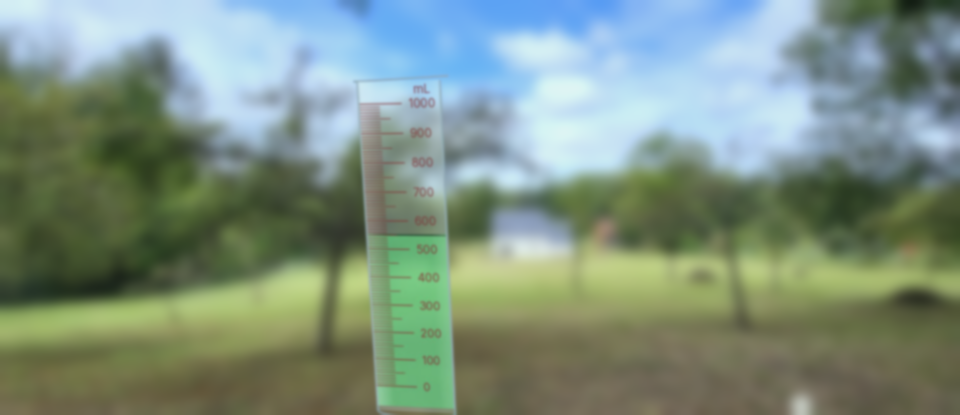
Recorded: 550 mL
